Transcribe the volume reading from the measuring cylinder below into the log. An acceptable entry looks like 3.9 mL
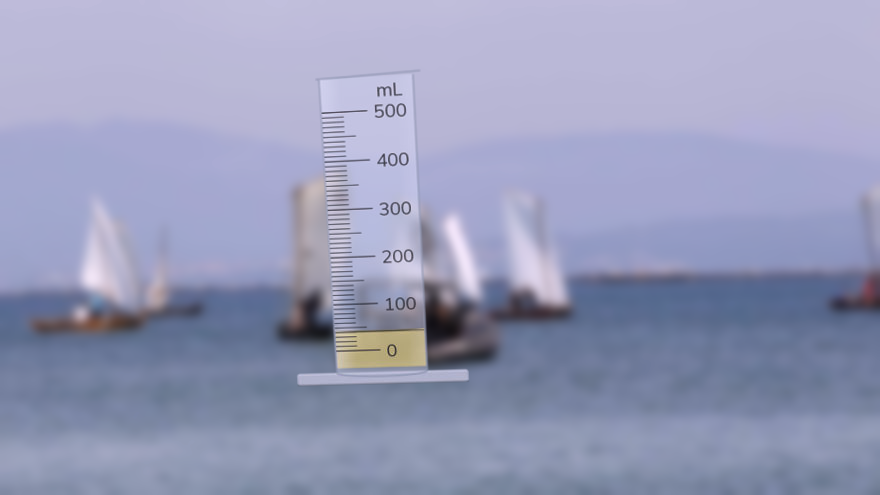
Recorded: 40 mL
